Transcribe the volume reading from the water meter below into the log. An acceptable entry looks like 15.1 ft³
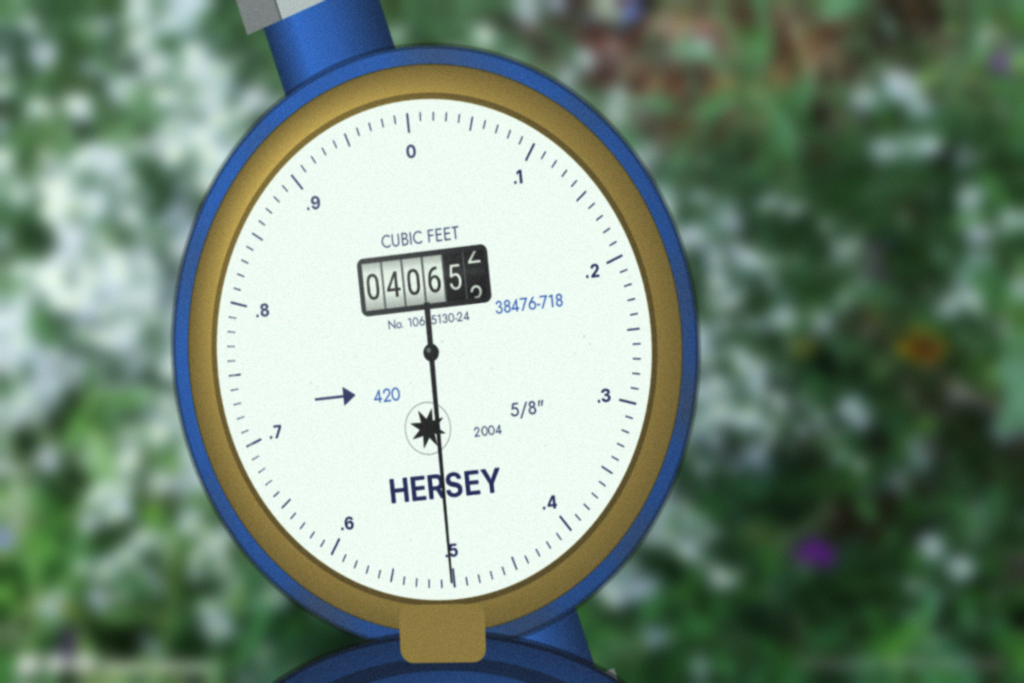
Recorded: 40652.50 ft³
